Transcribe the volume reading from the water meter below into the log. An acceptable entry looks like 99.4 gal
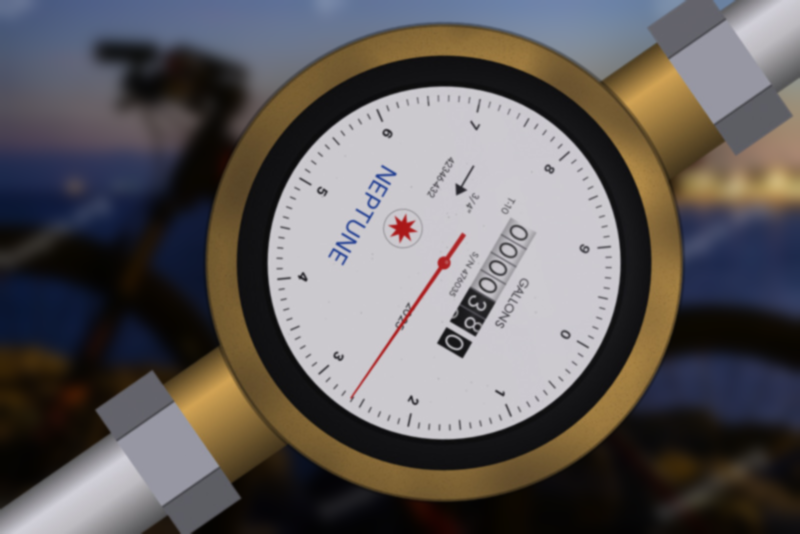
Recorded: 382.6 gal
